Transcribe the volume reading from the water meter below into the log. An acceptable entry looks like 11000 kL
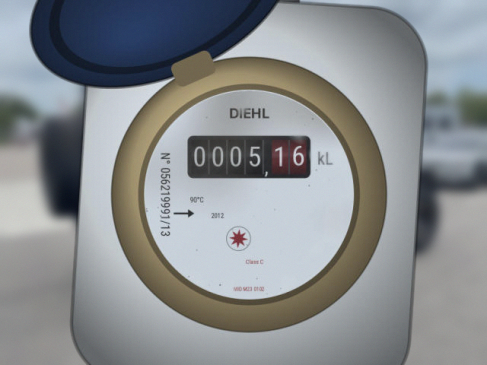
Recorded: 5.16 kL
